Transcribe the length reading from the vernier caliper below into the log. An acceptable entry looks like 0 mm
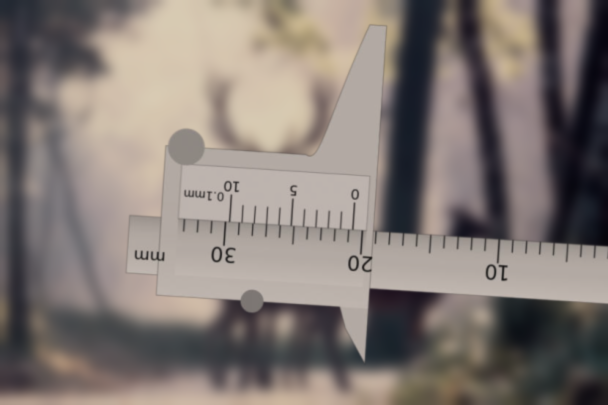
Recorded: 20.7 mm
